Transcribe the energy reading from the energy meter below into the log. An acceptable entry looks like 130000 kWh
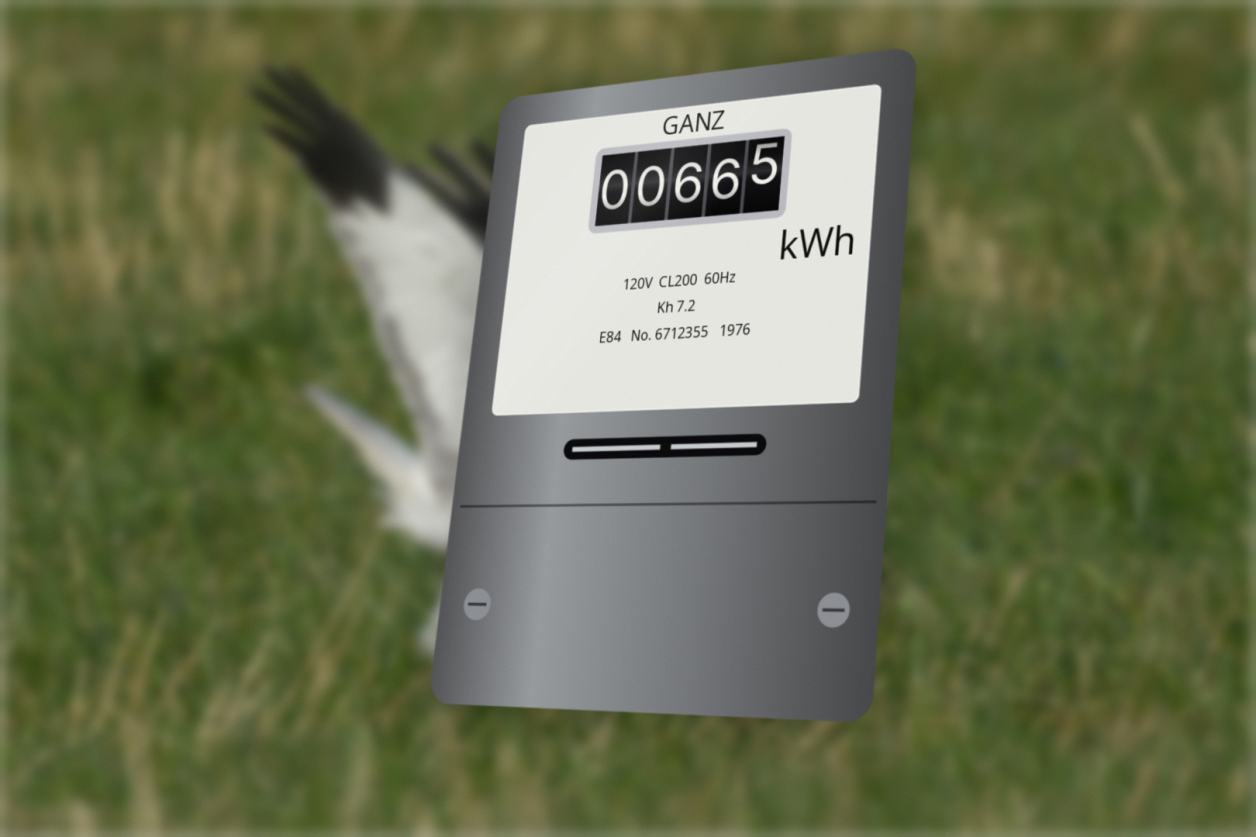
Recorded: 665 kWh
